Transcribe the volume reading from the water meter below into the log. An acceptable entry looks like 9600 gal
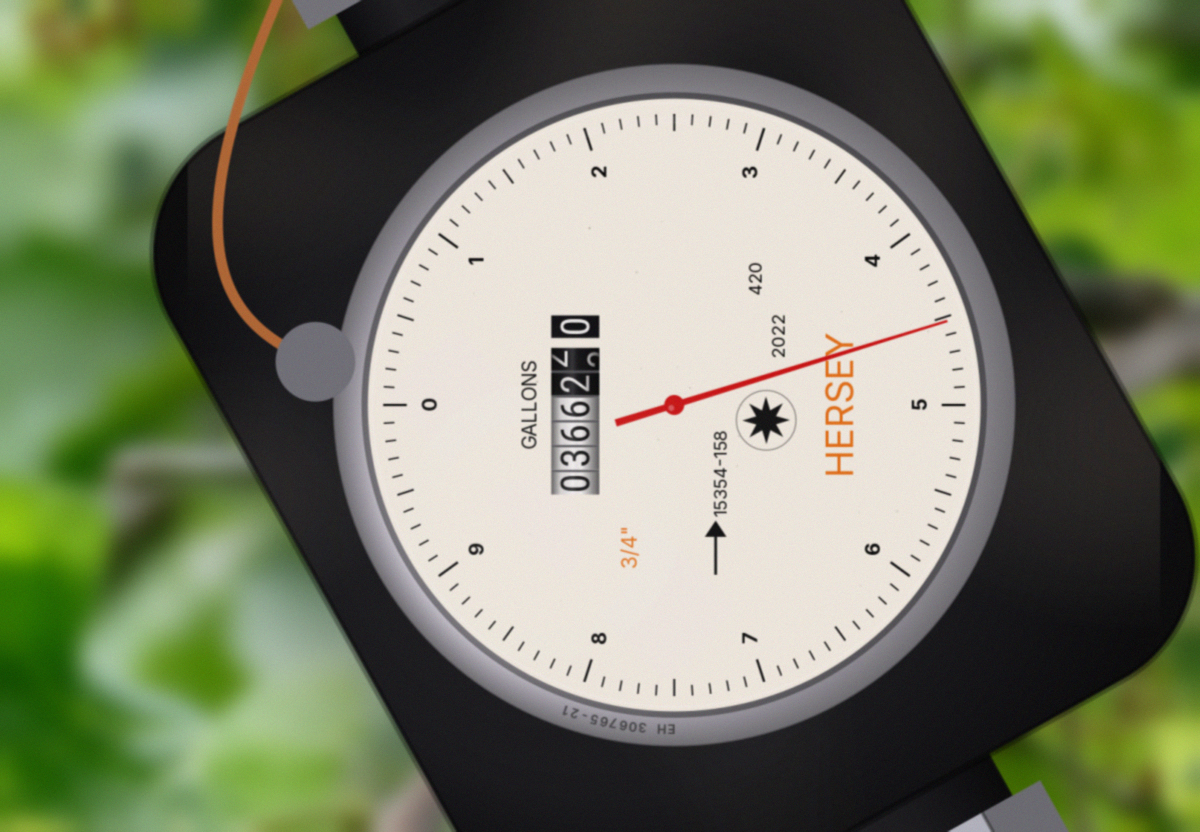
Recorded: 366224.5 gal
